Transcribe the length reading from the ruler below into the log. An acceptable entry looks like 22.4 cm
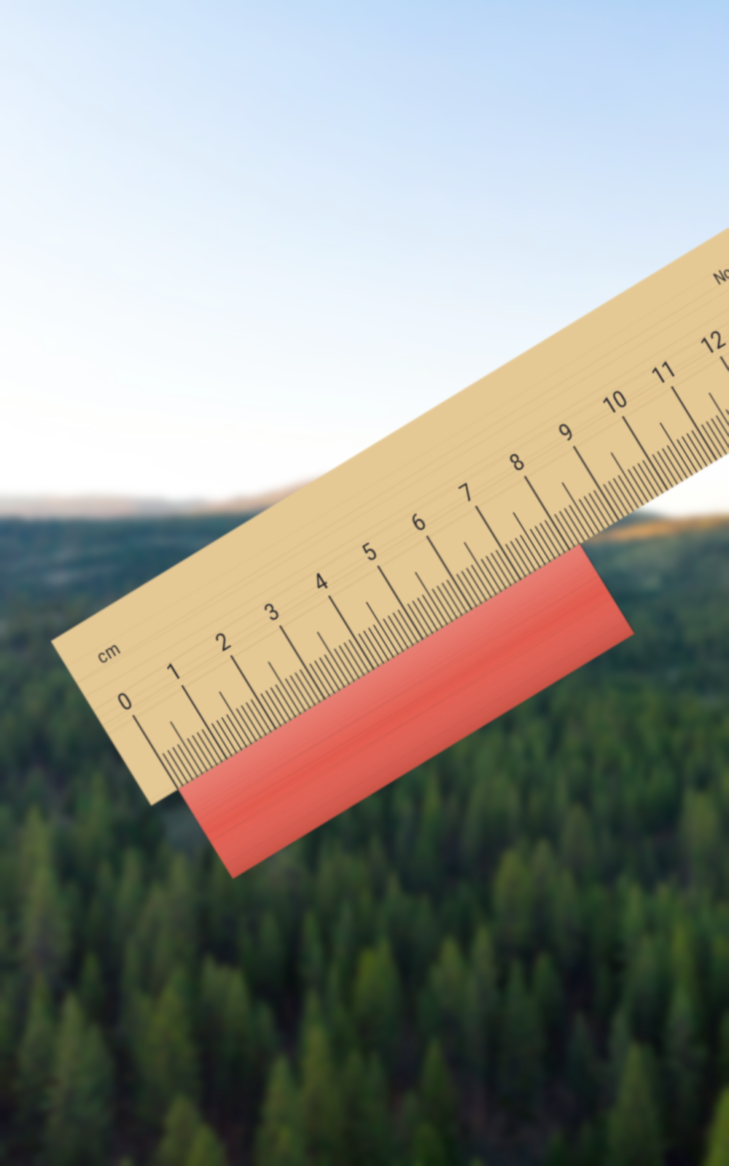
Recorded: 8.2 cm
